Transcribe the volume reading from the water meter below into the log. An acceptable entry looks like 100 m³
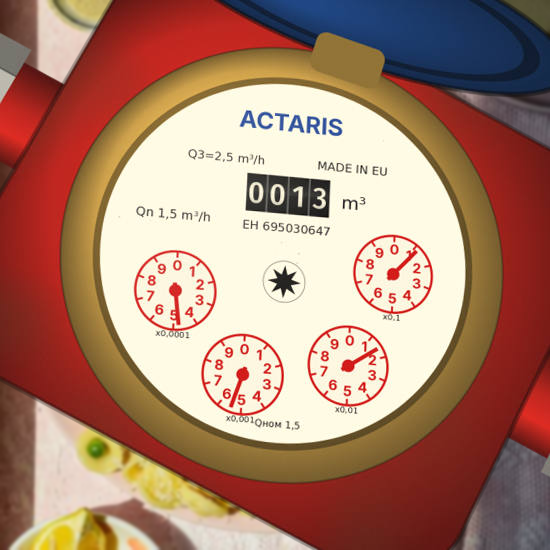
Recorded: 13.1154 m³
